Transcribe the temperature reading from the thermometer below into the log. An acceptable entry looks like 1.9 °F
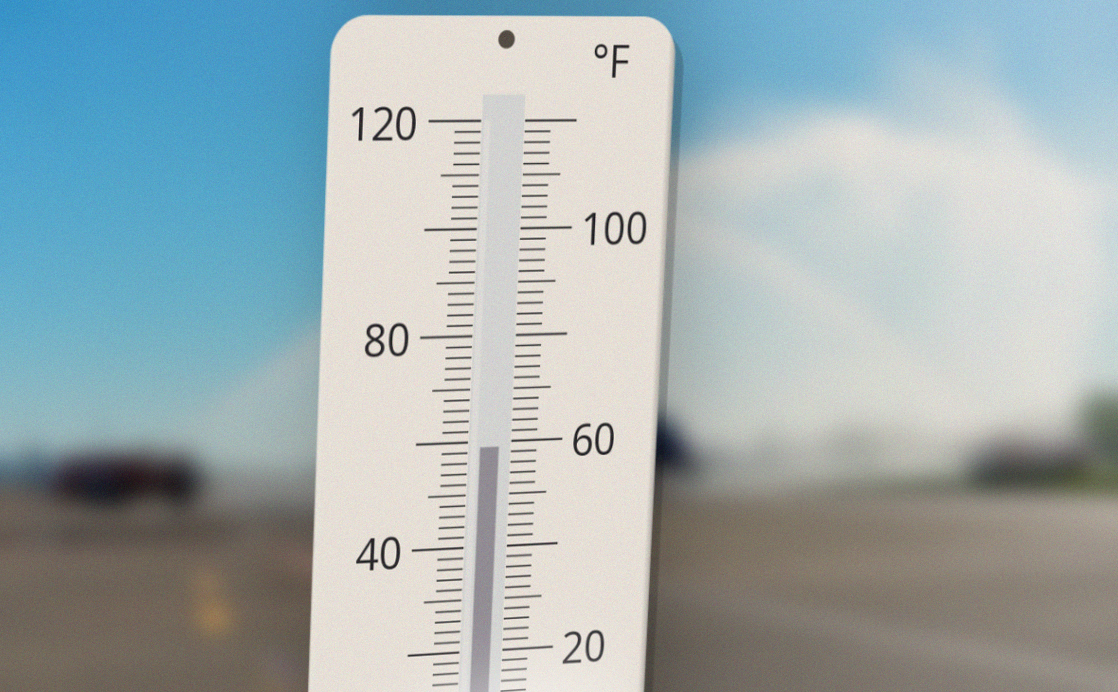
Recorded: 59 °F
